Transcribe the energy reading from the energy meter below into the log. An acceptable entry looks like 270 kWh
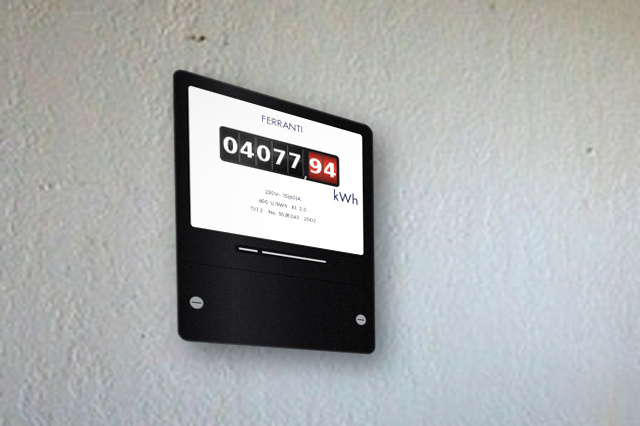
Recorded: 4077.94 kWh
